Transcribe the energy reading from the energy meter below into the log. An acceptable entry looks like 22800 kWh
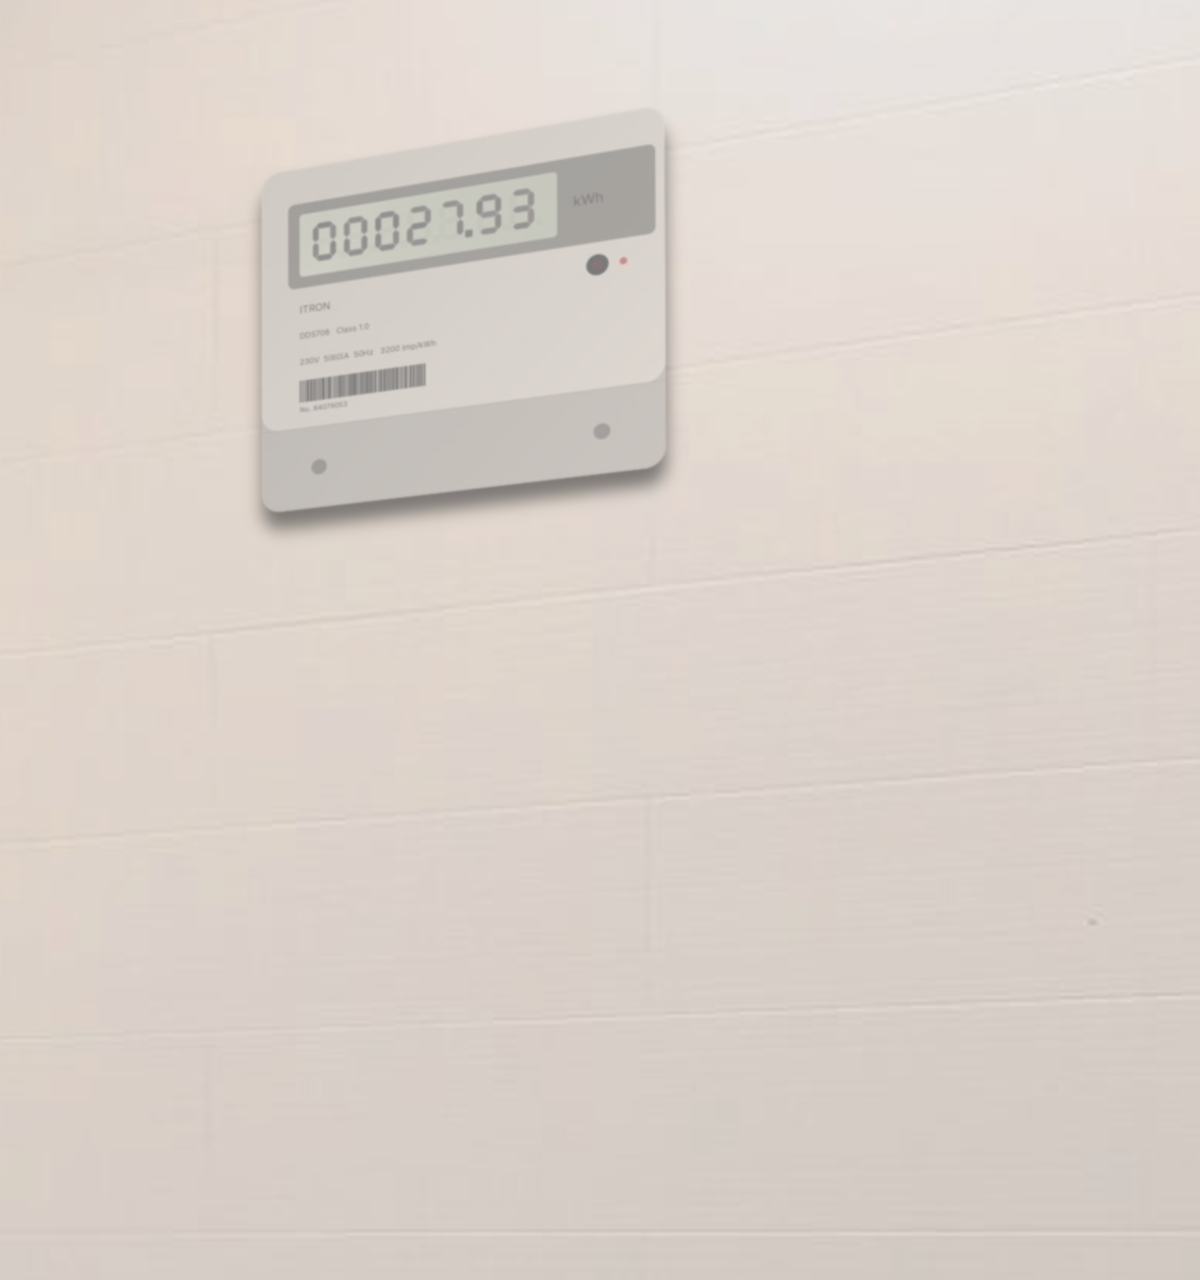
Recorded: 27.93 kWh
